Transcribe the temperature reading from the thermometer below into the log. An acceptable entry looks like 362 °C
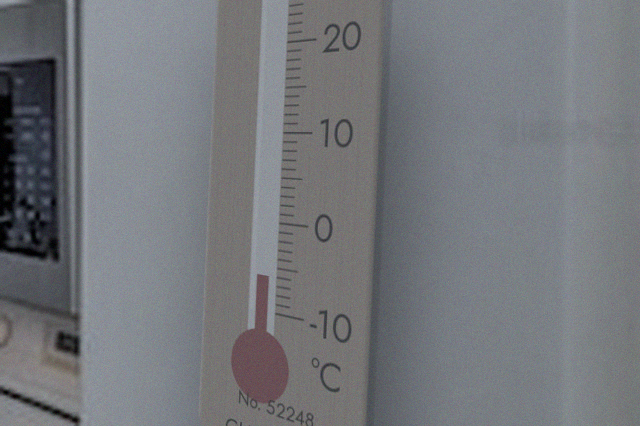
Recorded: -6 °C
